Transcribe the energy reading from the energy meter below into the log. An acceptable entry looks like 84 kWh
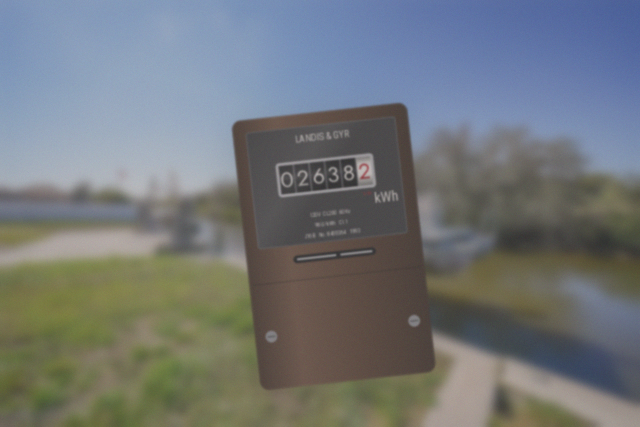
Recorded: 2638.2 kWh
